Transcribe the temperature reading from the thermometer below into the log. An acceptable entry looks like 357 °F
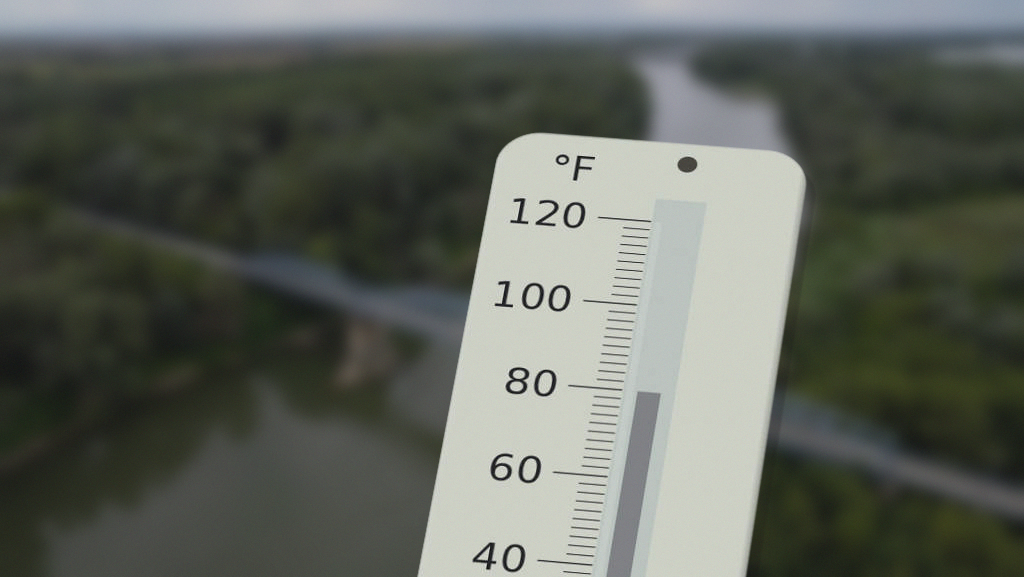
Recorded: 80 °F
